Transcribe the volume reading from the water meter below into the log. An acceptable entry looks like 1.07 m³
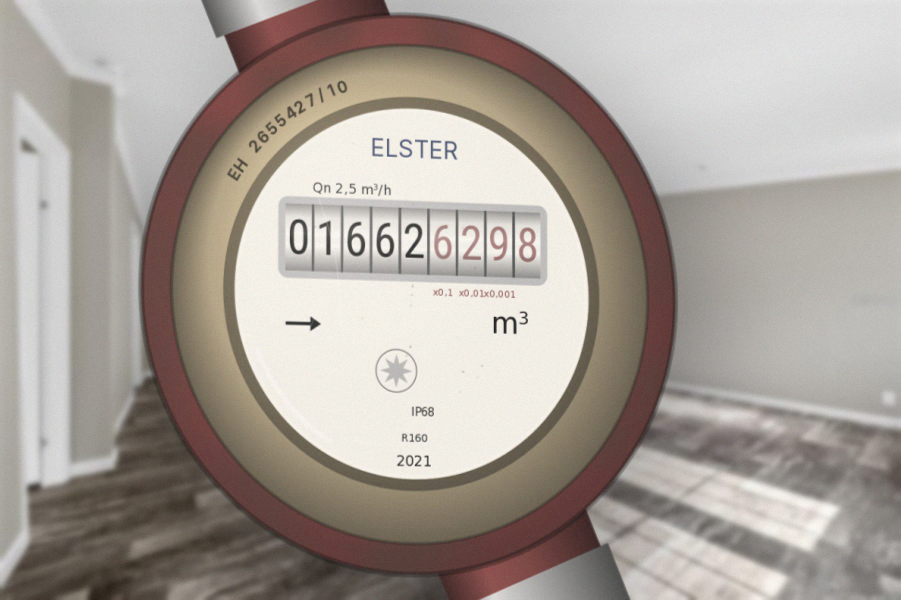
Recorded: 1662.6298 m³
